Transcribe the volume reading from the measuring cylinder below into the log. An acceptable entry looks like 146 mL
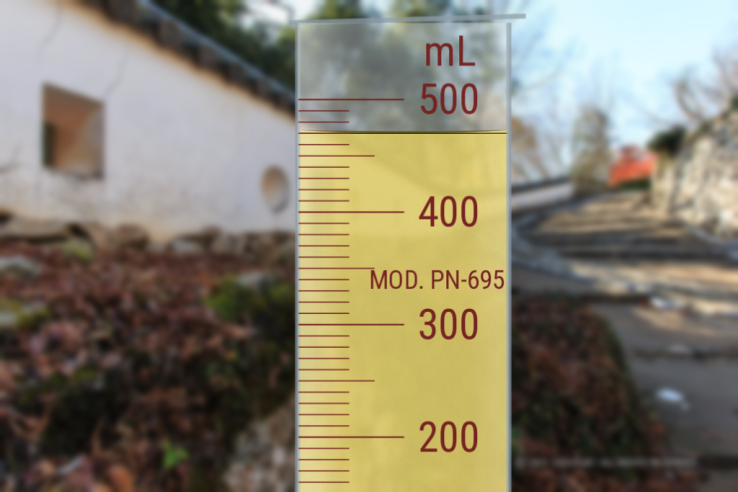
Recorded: 470 mL
